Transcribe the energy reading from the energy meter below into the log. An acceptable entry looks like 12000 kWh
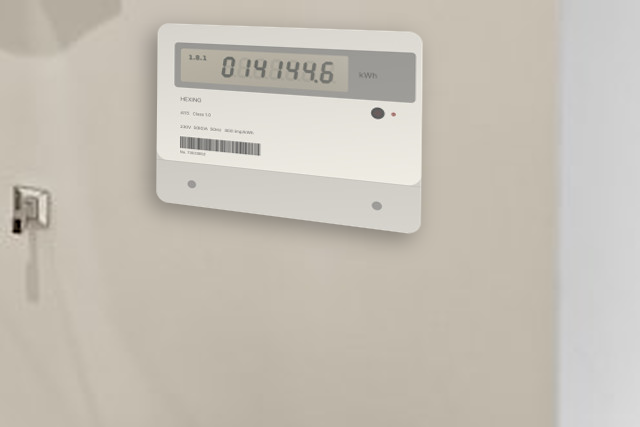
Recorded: 14144.6 kWh
